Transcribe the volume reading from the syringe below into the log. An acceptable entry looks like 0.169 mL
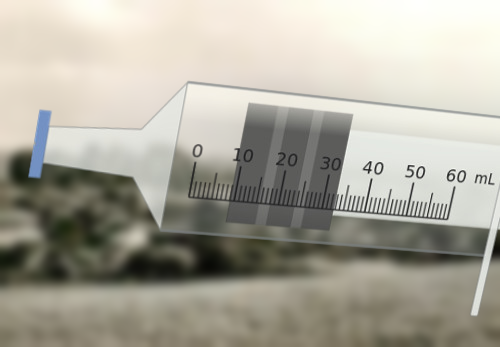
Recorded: 9 mL
